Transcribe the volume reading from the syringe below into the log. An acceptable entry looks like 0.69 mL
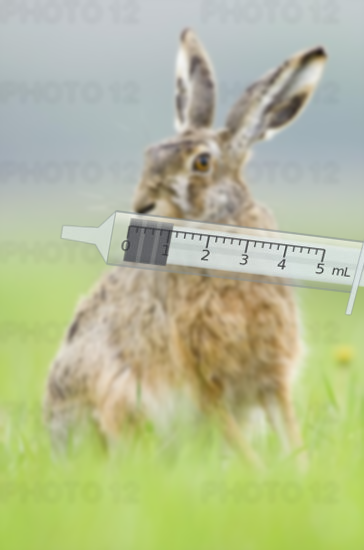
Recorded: 0 mL
